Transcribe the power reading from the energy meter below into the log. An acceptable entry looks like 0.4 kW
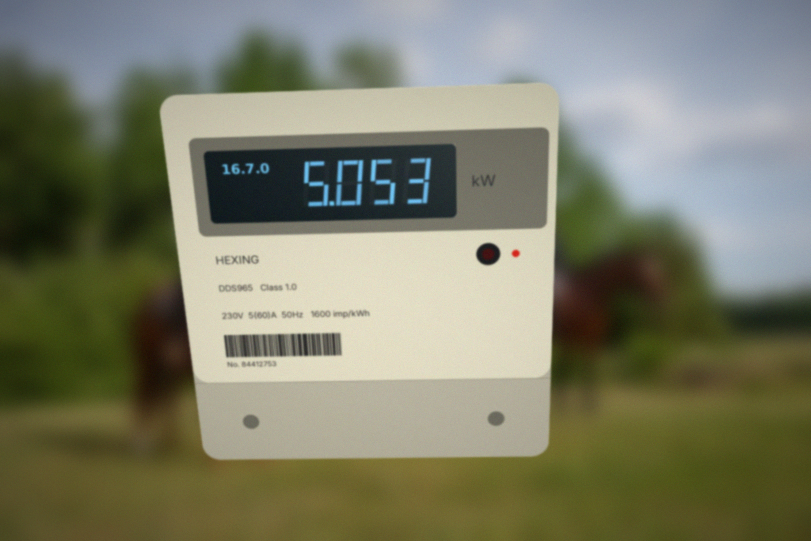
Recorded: 5.053 kW
